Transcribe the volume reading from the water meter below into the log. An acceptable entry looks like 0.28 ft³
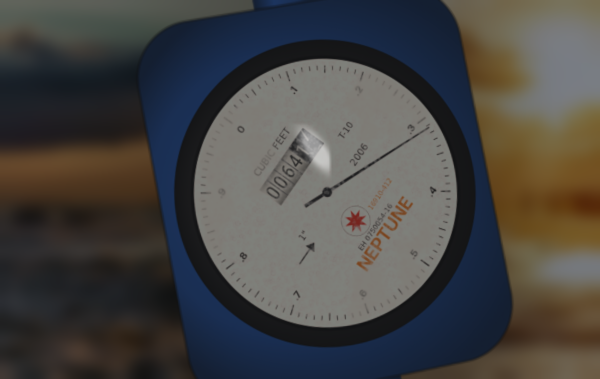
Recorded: 6417.31 ft³
